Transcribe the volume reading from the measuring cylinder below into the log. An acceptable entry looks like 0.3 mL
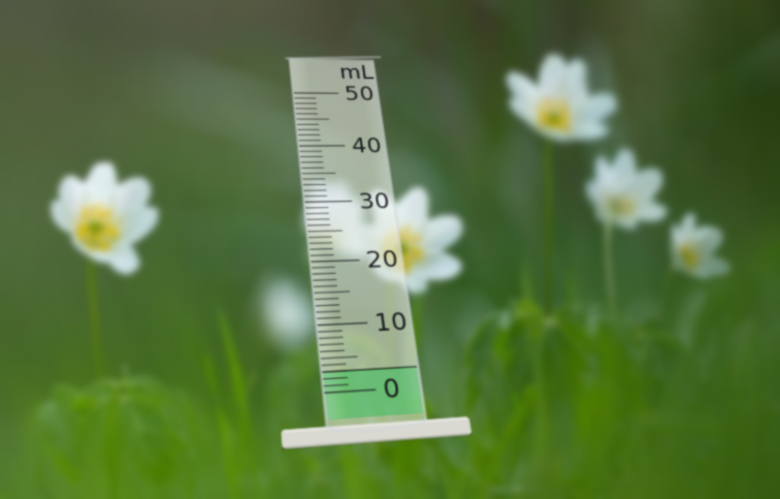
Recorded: 3 mL
